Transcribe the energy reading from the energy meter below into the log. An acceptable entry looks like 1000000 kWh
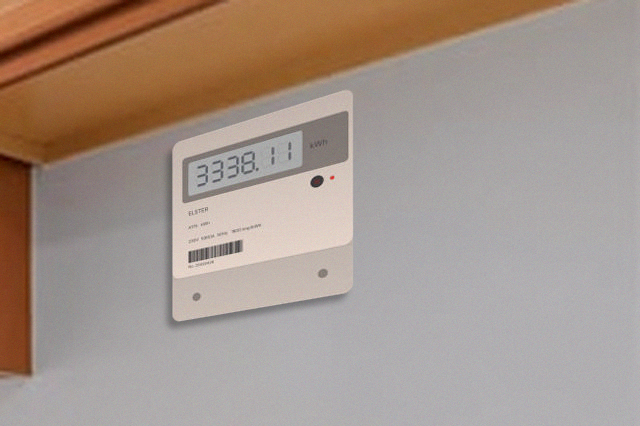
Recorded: 3338.11 kWh
